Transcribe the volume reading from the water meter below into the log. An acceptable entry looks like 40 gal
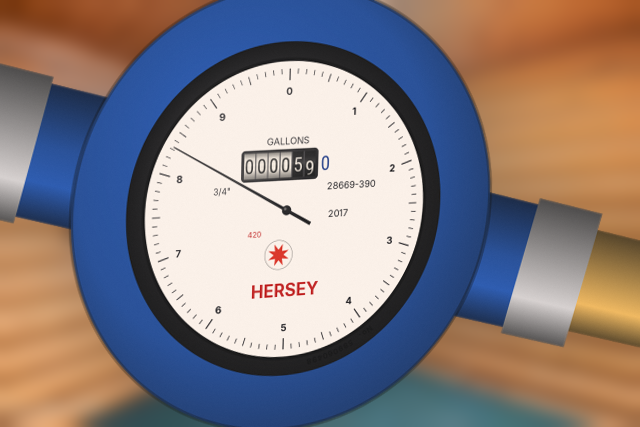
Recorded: 588.3 gal
